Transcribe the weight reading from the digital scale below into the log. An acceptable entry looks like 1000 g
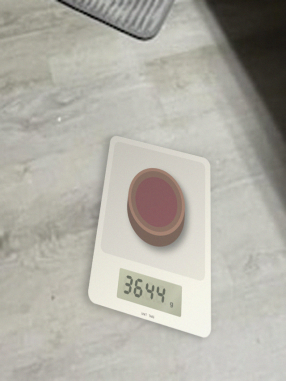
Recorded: 3644 g
